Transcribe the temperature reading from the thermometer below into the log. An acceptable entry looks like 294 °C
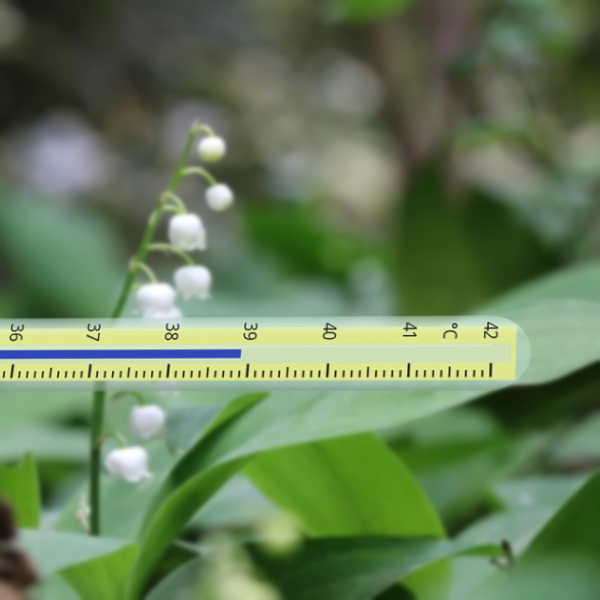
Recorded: 38.9 °C
